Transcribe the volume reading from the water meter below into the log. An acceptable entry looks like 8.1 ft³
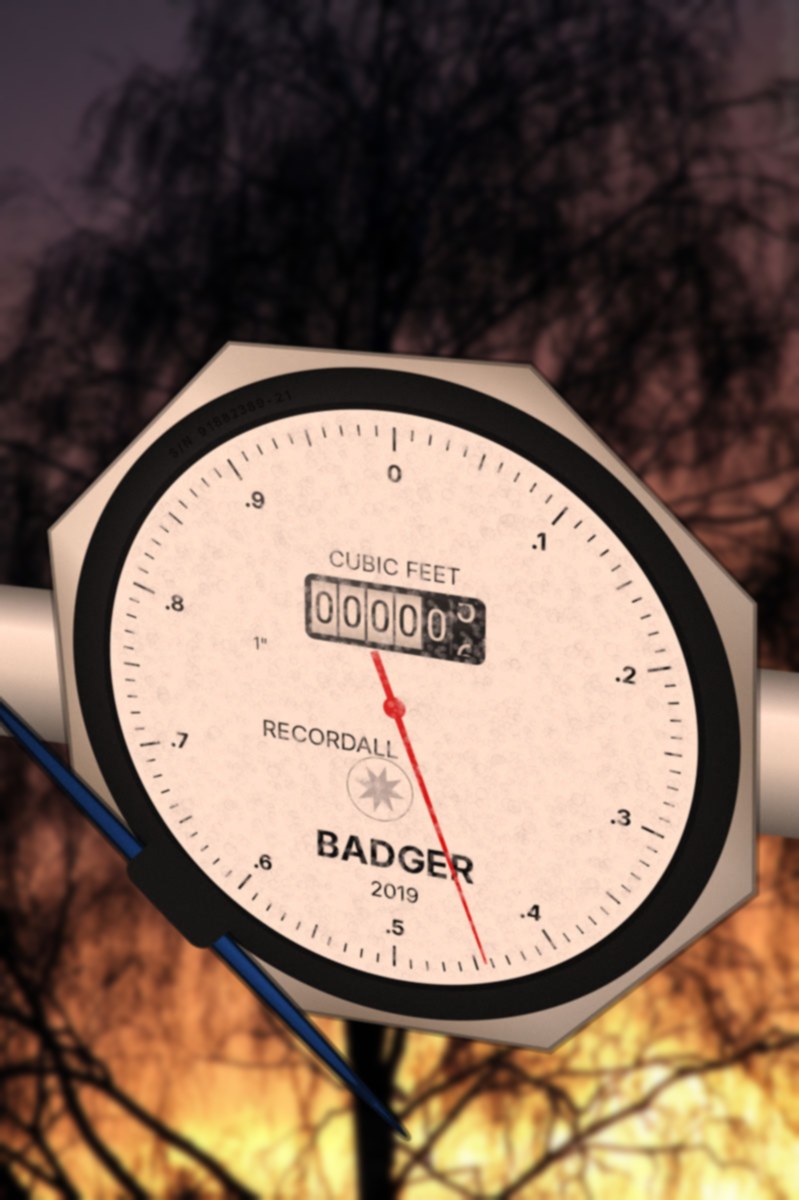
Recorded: 5.44 ft³
